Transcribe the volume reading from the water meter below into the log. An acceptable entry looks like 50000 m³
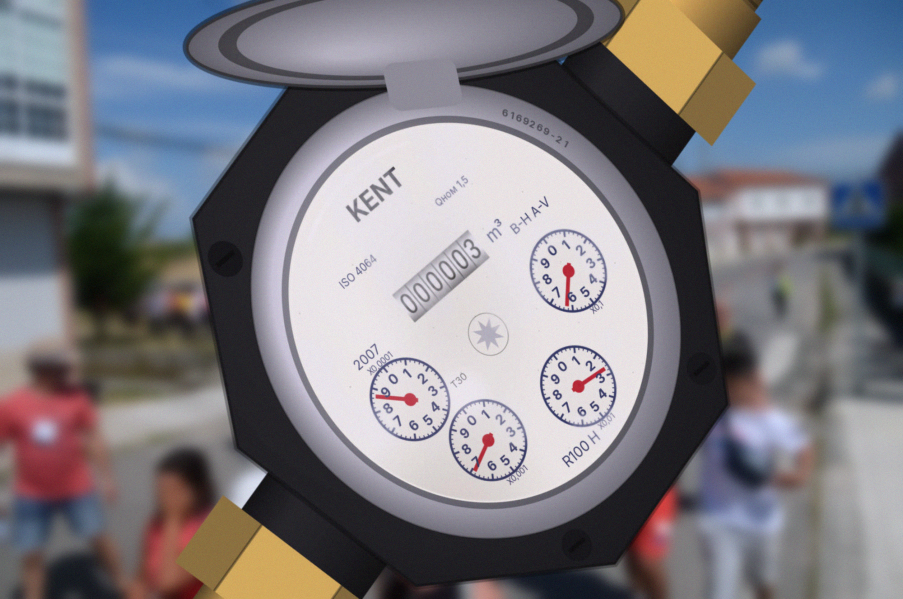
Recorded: 3.6268 m³
